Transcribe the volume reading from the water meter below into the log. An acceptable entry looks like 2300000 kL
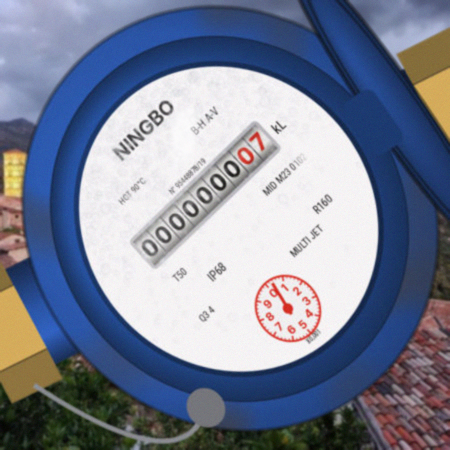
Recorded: 0.070 kL
